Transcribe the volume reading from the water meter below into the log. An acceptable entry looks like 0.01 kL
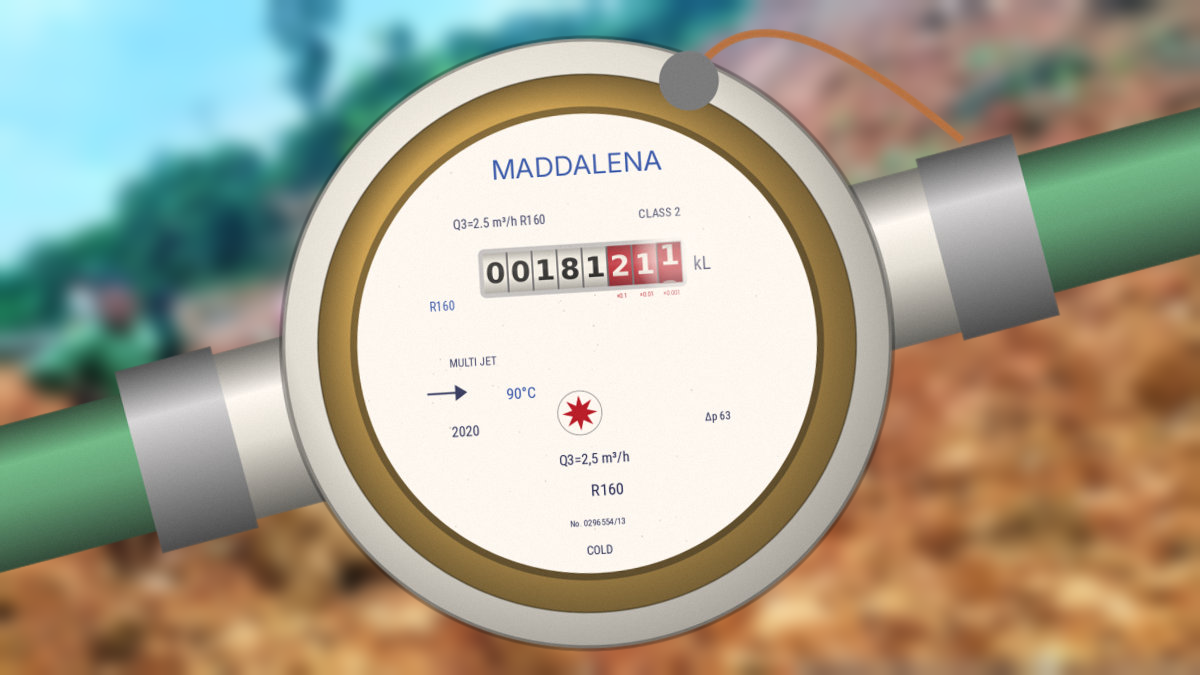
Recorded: 181.211 kL
